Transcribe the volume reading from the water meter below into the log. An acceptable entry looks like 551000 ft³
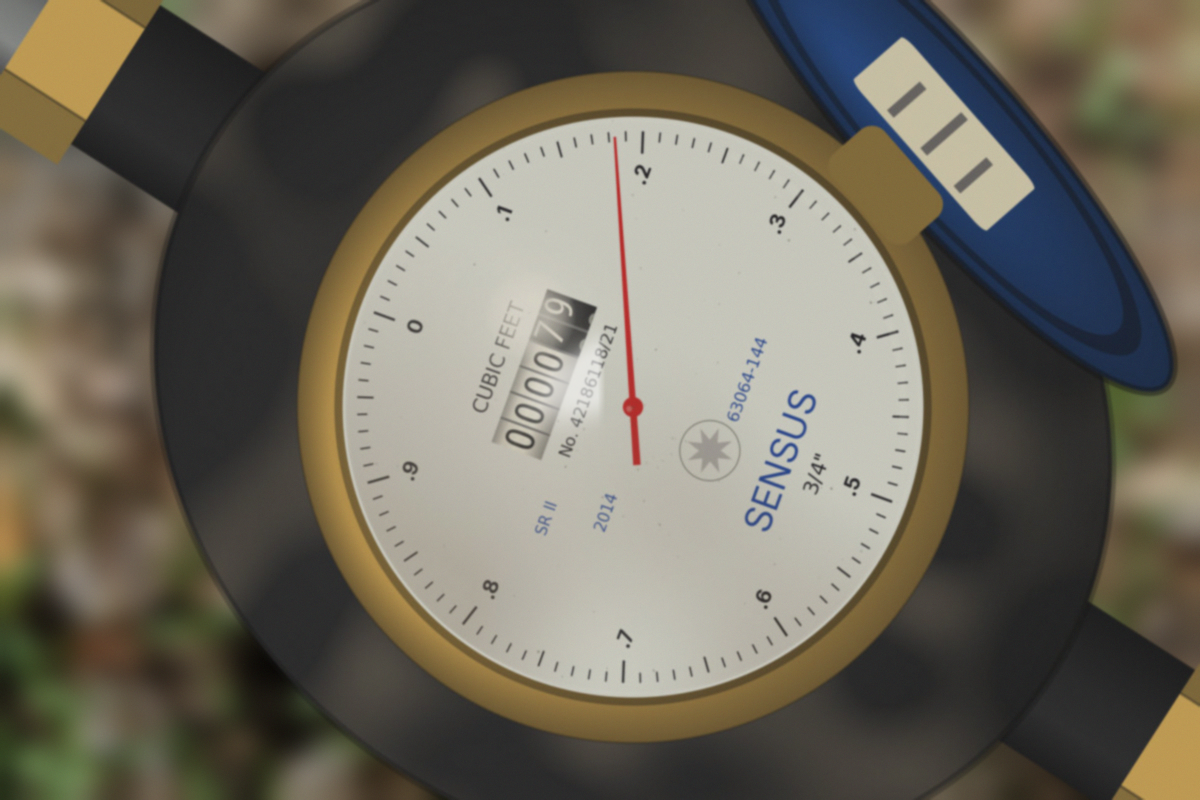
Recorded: 79.18 ft³
